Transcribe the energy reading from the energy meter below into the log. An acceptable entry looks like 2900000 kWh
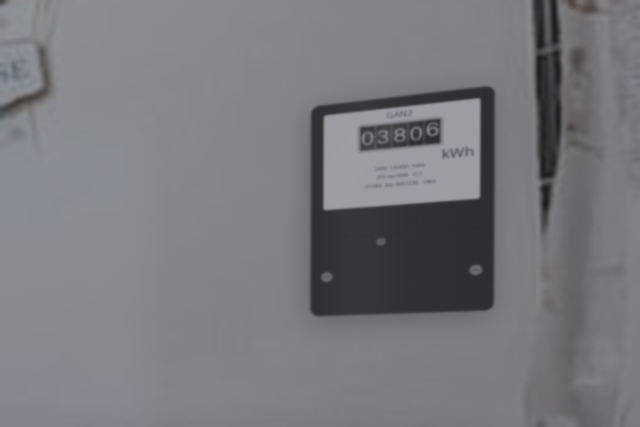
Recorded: 3806 kWh
